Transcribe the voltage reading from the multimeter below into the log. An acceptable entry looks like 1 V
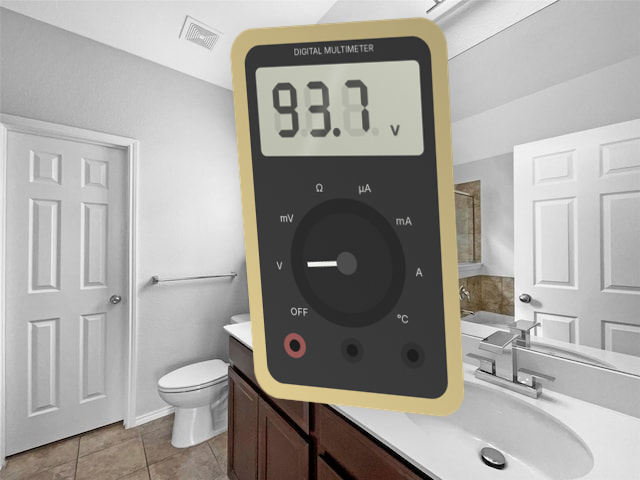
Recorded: 93.7 V
